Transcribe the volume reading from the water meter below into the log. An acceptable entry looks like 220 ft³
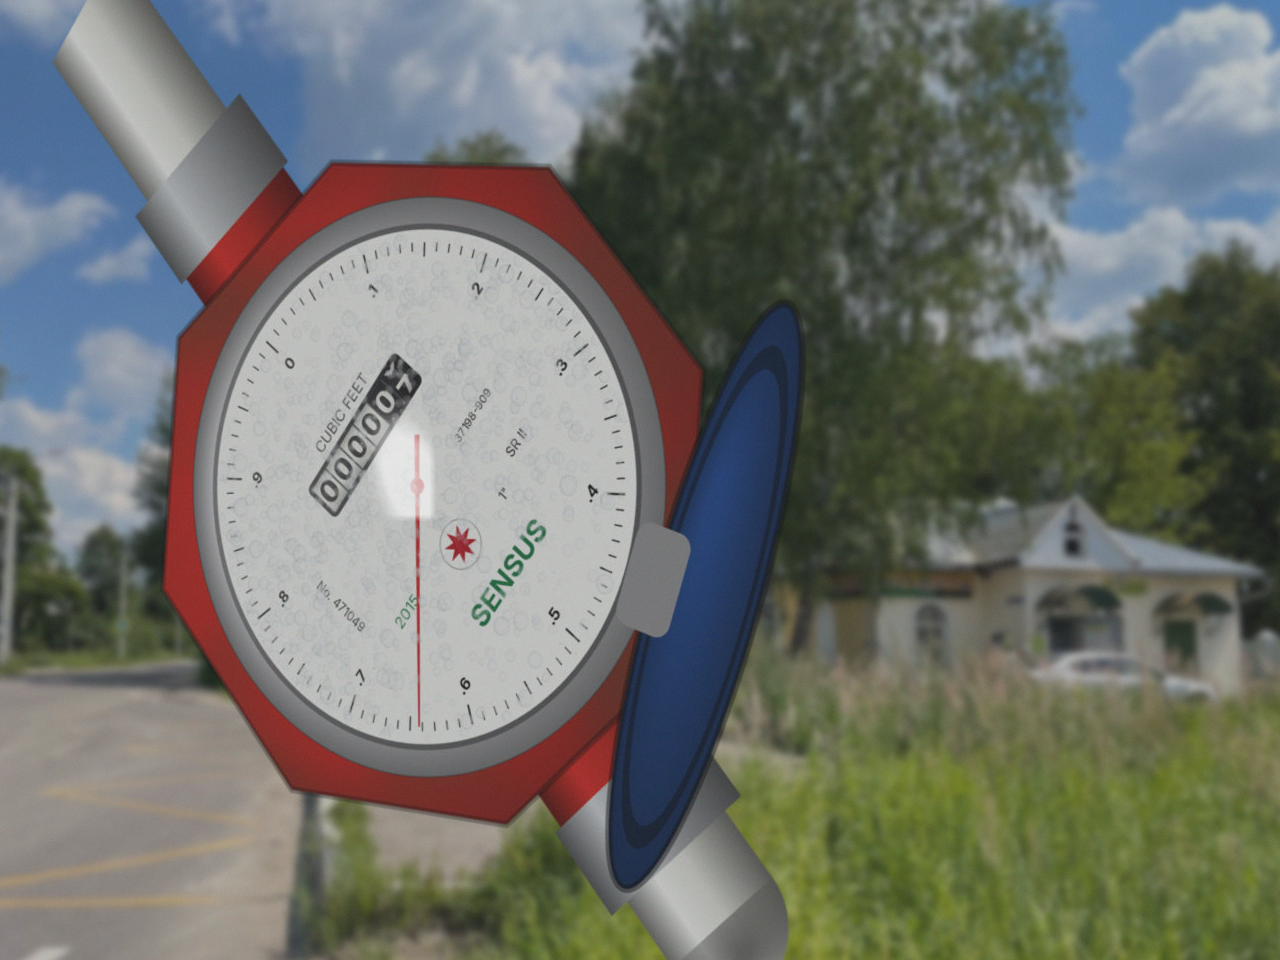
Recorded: 6.64 ft³
